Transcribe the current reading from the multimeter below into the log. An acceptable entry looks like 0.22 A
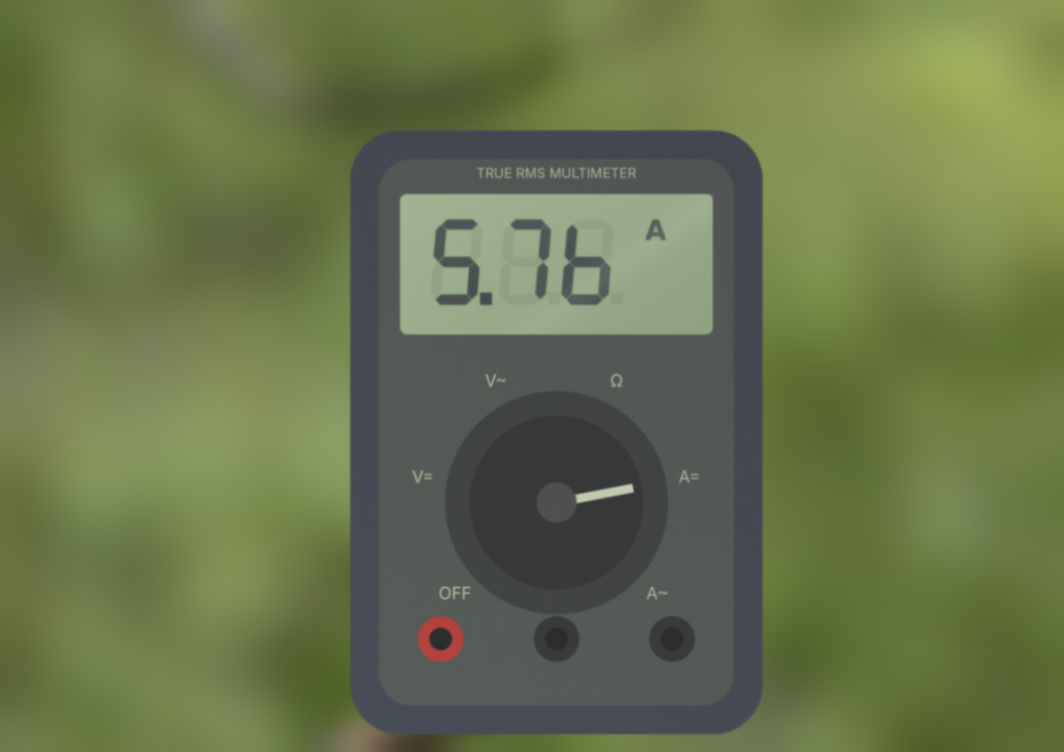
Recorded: 5.76 A
